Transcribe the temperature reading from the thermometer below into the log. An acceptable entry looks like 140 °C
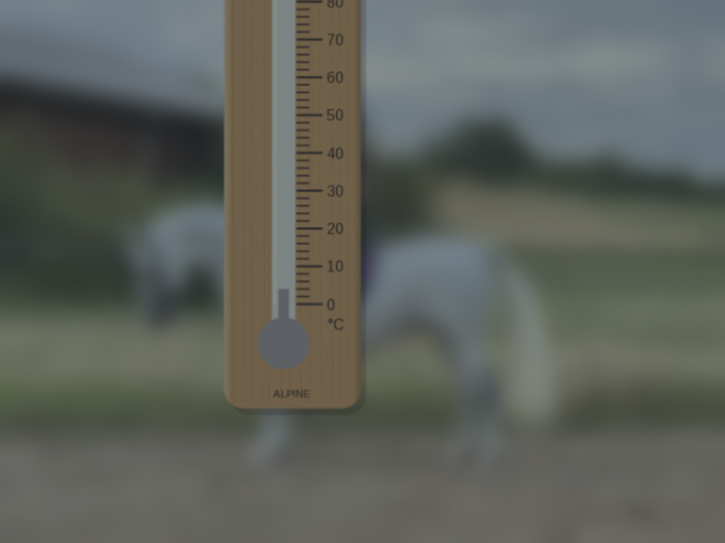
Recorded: 4 °C
